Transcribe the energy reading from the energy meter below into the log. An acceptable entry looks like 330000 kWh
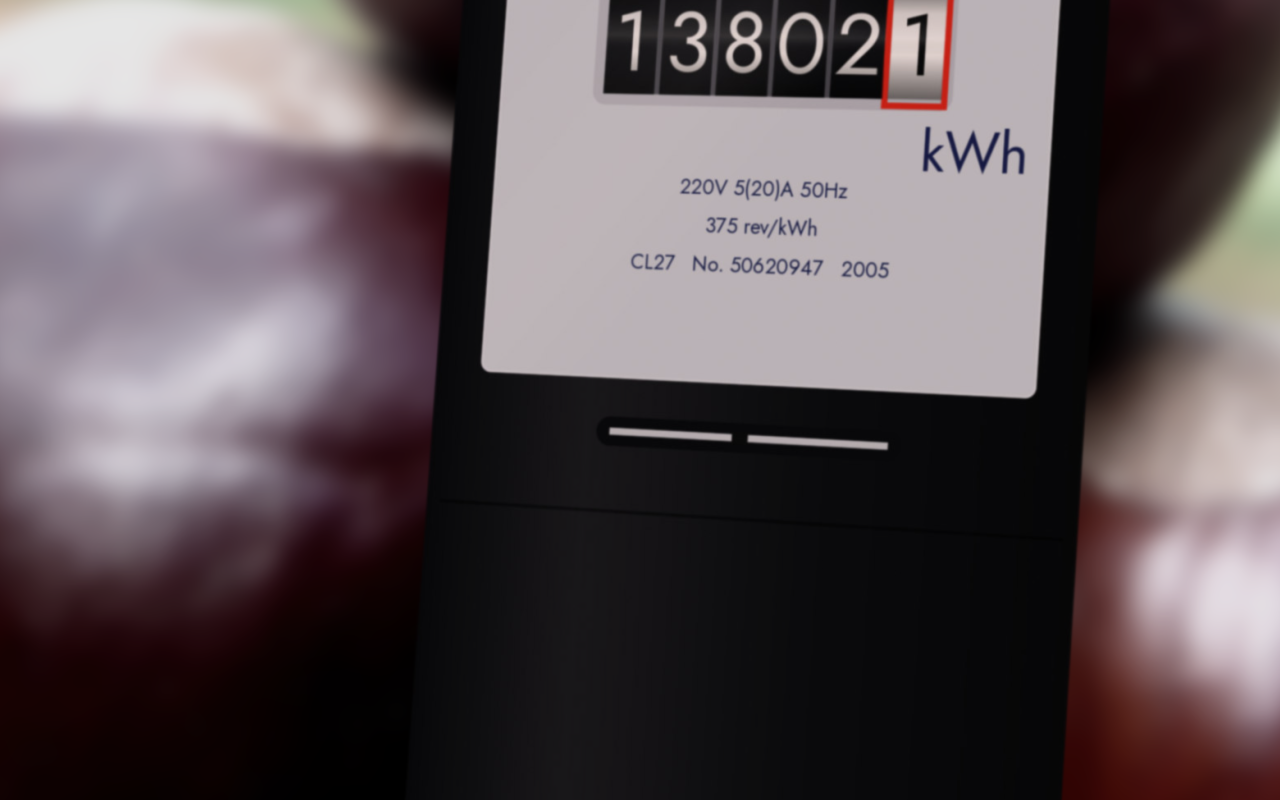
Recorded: 13802.1 kWh
